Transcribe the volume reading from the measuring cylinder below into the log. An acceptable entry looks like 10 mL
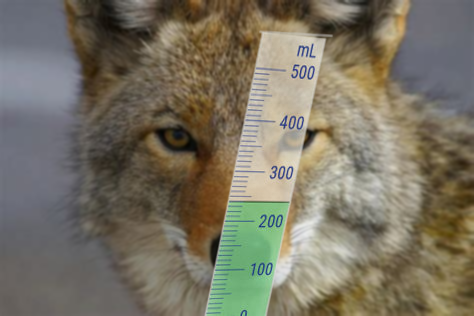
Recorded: 240 mL
